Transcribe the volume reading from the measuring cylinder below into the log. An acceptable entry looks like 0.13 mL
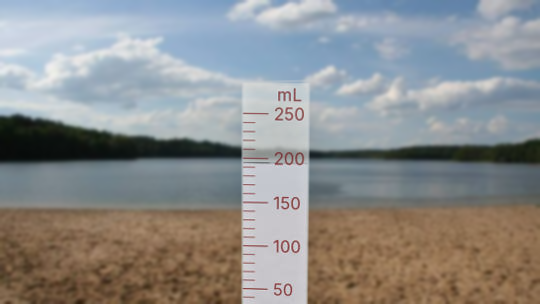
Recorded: 195 mL
